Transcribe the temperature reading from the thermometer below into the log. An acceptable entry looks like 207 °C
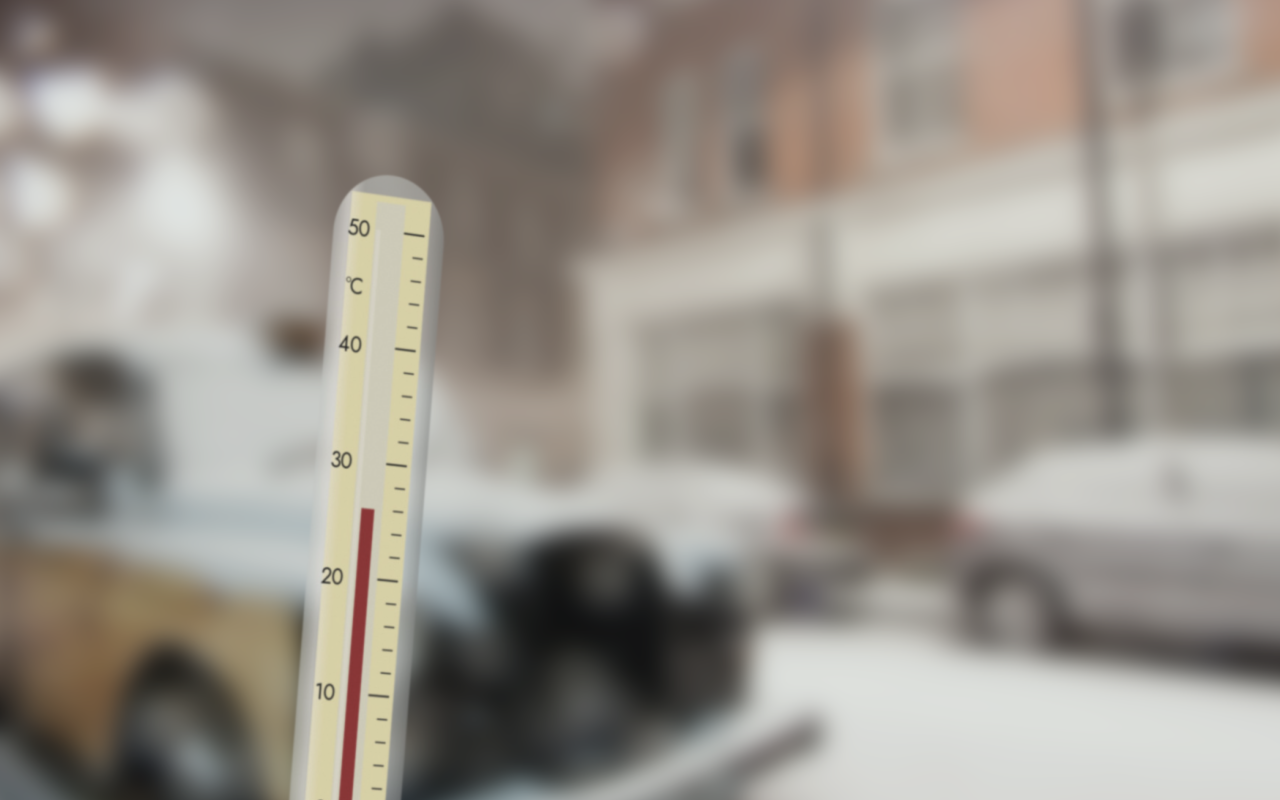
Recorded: 26 °C
